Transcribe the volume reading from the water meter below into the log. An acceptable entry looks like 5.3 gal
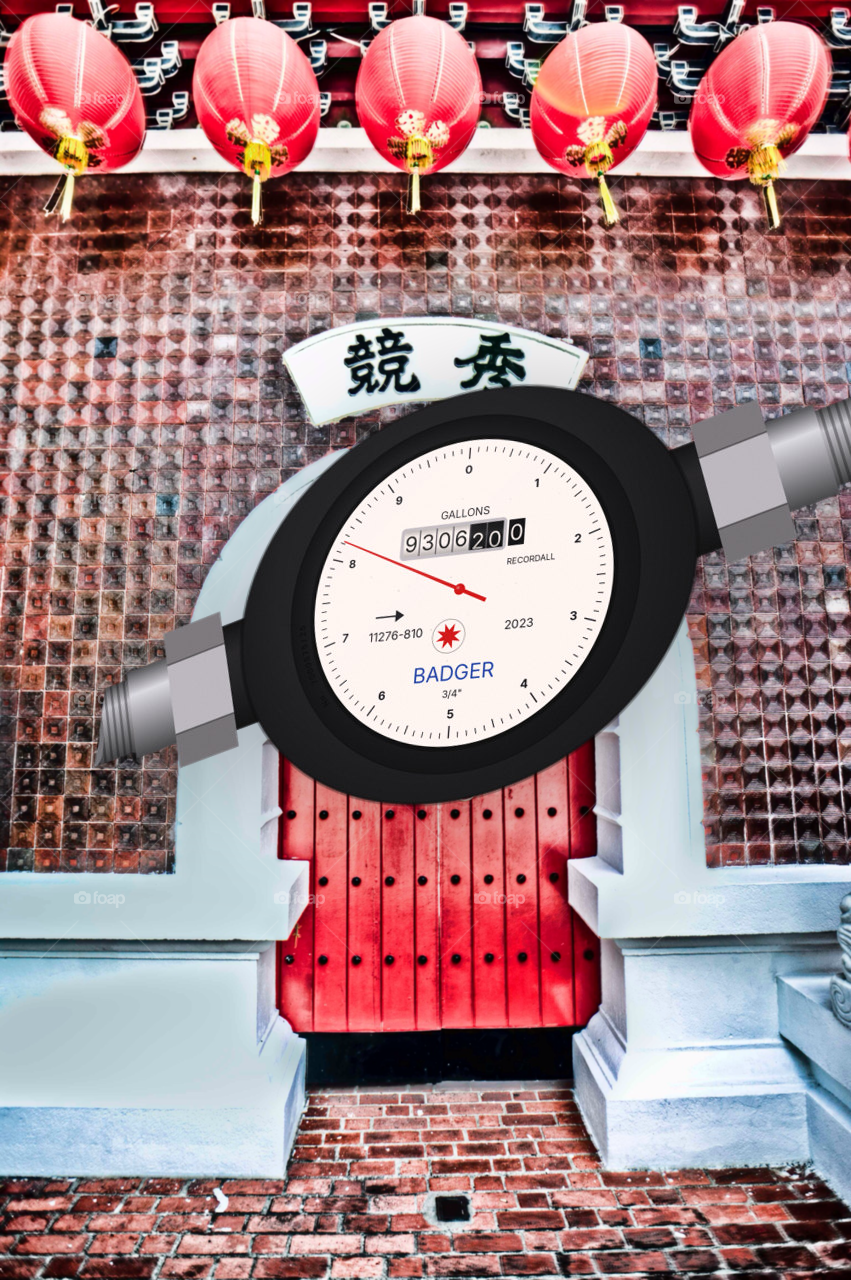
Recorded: 9306198.2 gal
